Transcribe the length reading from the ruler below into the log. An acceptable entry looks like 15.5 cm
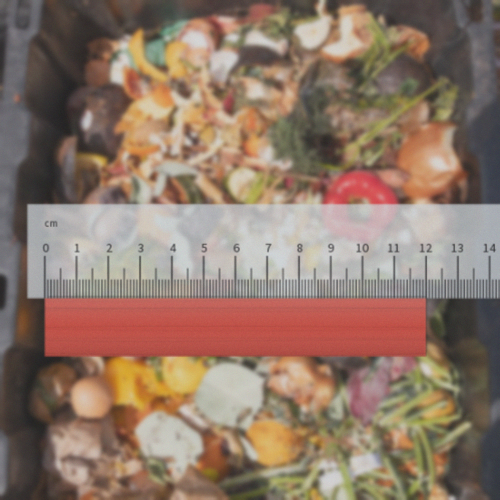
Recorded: 12 cm
